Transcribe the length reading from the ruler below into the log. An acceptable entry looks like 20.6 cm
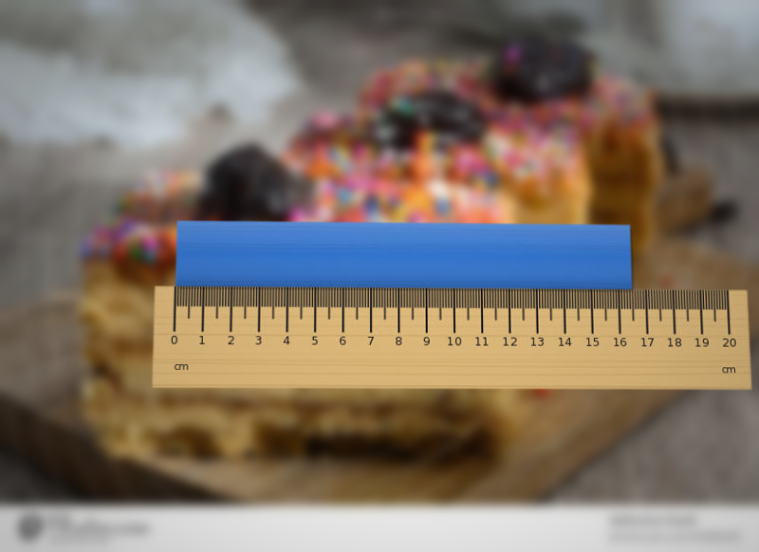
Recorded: 16.5 cm
